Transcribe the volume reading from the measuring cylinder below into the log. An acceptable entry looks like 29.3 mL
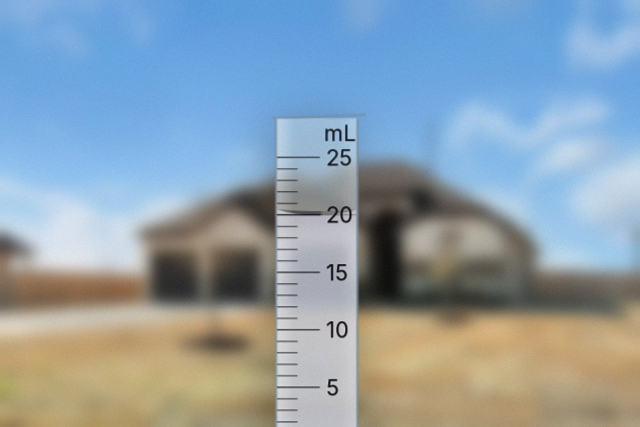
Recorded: 20 mL
